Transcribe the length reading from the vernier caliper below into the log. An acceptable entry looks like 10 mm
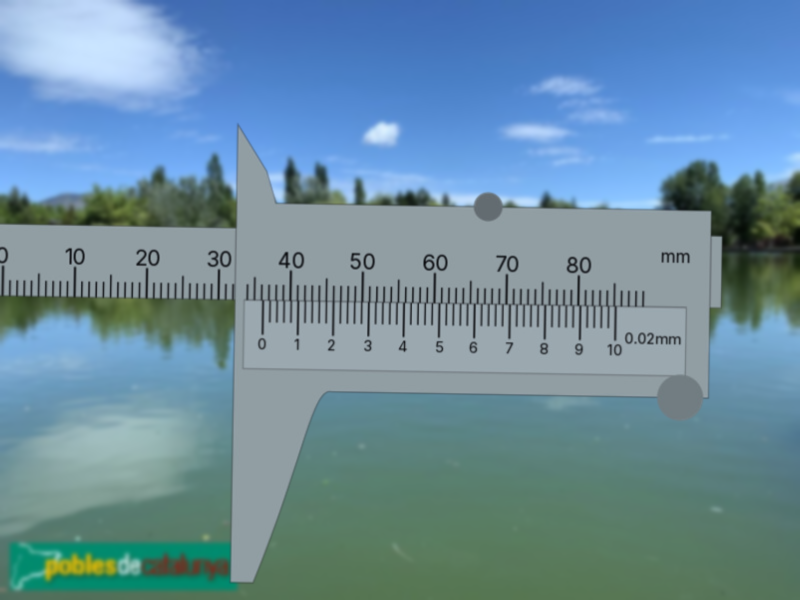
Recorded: 36.2 mm
